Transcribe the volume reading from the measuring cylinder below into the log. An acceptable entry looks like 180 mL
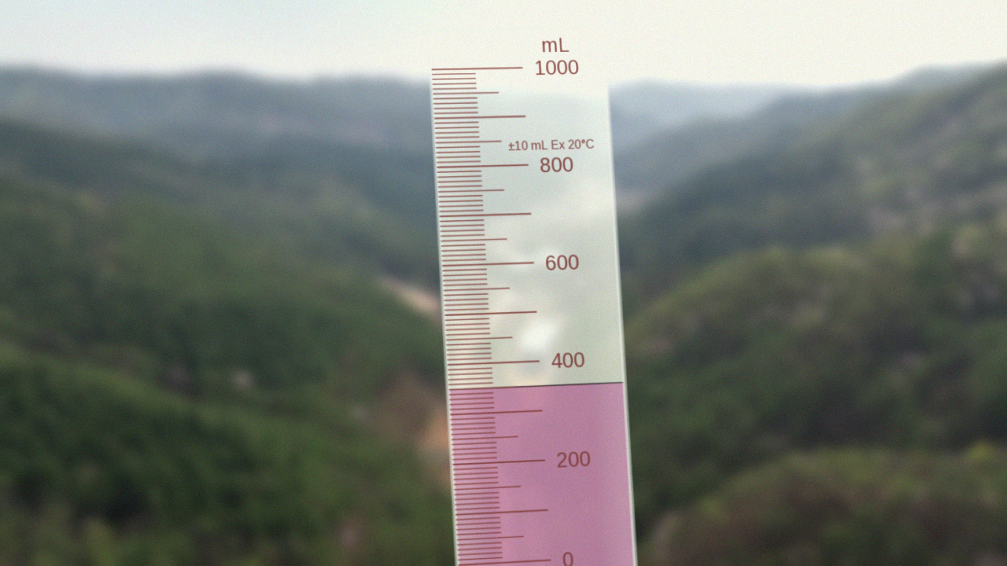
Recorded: 350 mL
